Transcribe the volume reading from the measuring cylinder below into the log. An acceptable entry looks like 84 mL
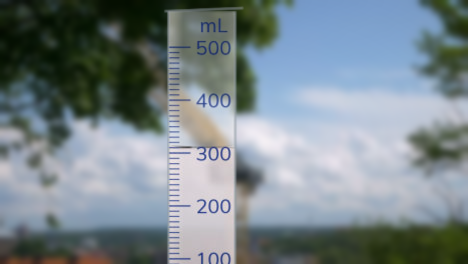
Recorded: 310 mL
